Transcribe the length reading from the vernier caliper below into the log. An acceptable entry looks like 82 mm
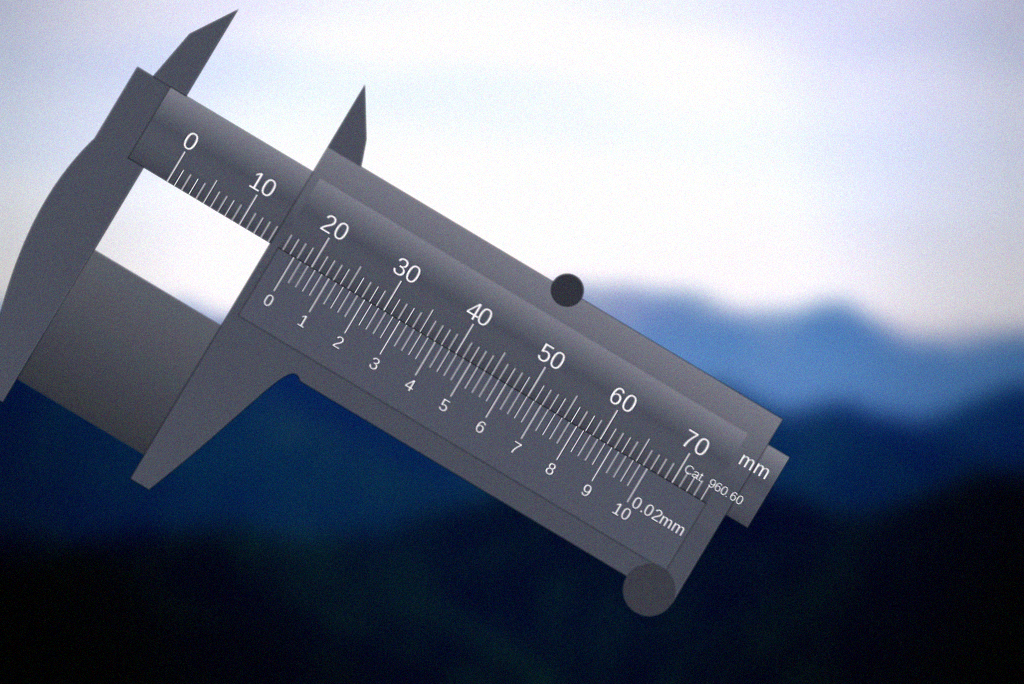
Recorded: 17.6 mm
